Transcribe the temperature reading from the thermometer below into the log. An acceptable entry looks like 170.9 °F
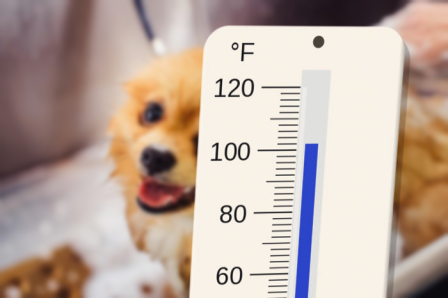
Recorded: 102 °F
